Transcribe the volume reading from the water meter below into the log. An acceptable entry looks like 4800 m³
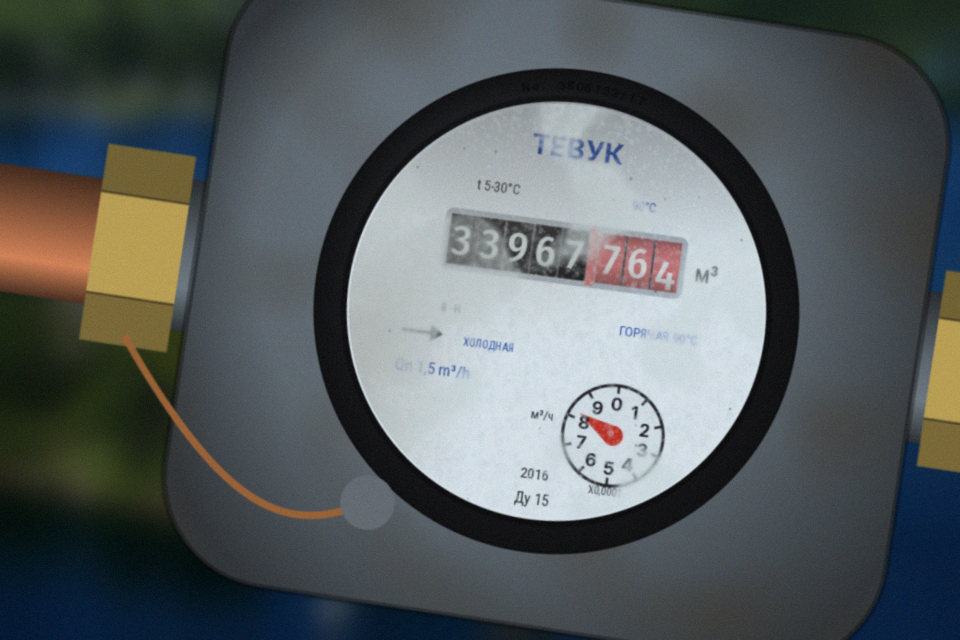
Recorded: 33967.7638 m³
